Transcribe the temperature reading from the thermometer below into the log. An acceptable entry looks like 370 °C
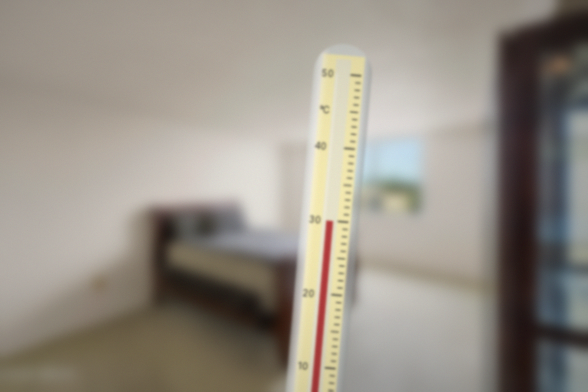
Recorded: 30 °C
